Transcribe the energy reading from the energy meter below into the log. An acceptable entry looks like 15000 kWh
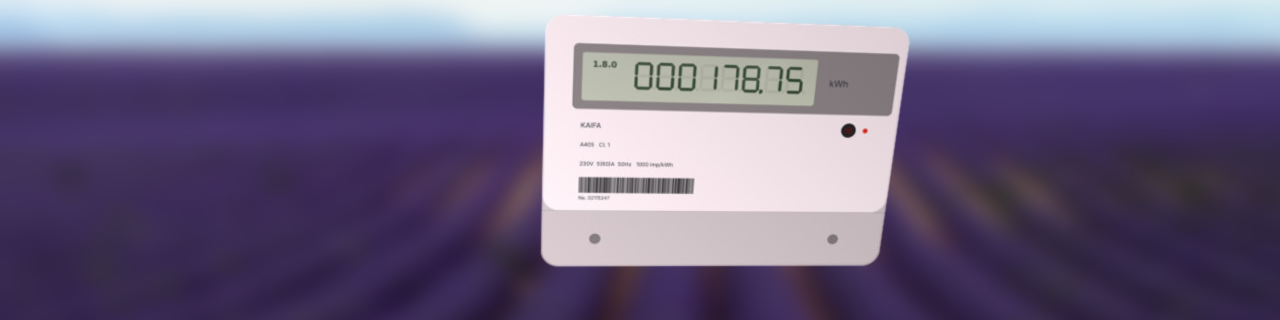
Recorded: 178.75 kWh
